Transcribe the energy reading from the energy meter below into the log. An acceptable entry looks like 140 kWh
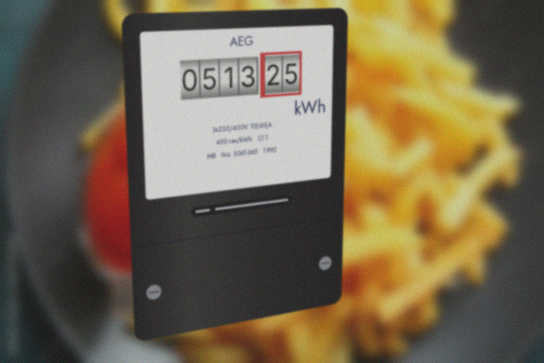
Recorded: 513.25 kWh
